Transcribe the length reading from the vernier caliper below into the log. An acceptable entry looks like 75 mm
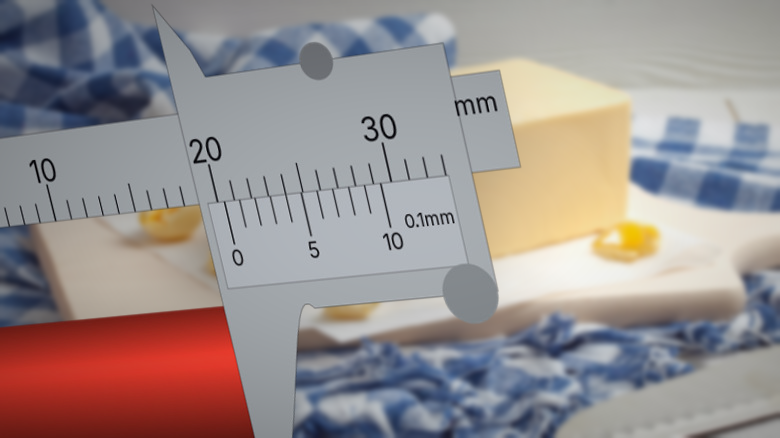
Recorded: 20.4 mm
